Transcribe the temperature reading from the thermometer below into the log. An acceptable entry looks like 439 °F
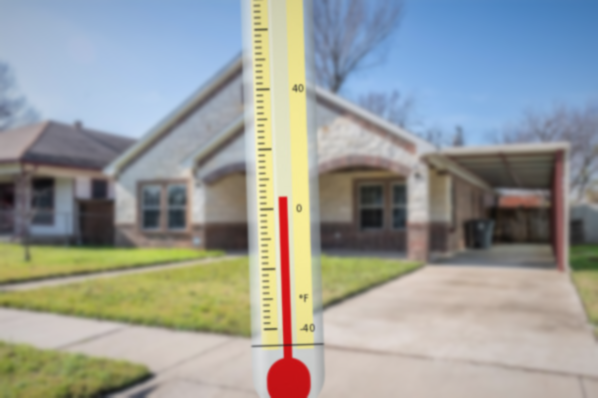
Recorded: 4 °F
